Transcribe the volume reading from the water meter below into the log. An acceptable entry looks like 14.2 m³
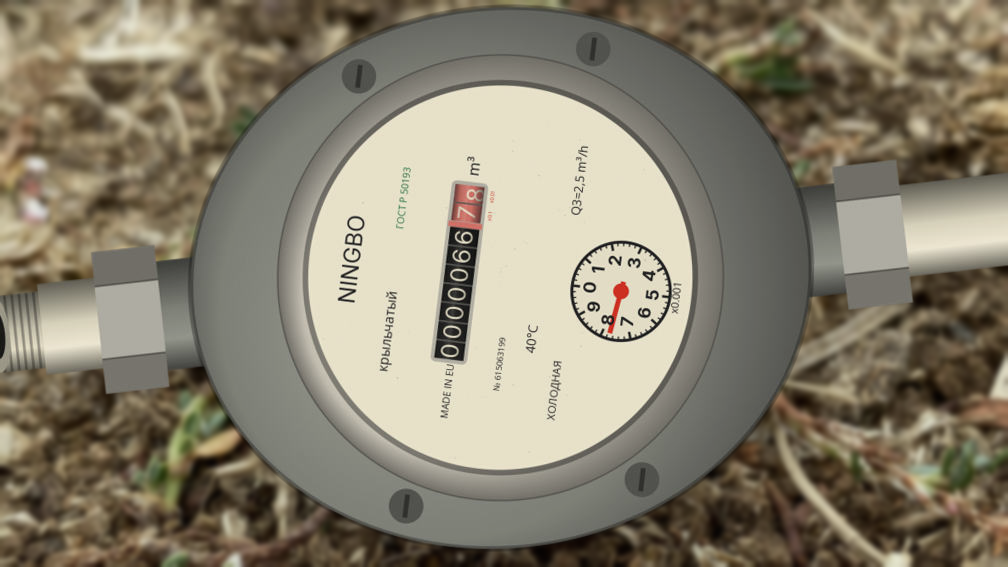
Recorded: 66.777 m³
